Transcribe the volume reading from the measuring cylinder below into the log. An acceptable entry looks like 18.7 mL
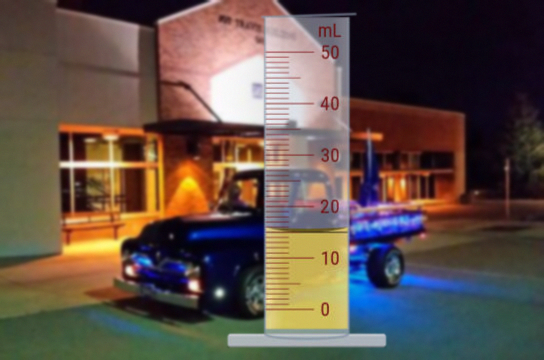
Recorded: 15 mL
